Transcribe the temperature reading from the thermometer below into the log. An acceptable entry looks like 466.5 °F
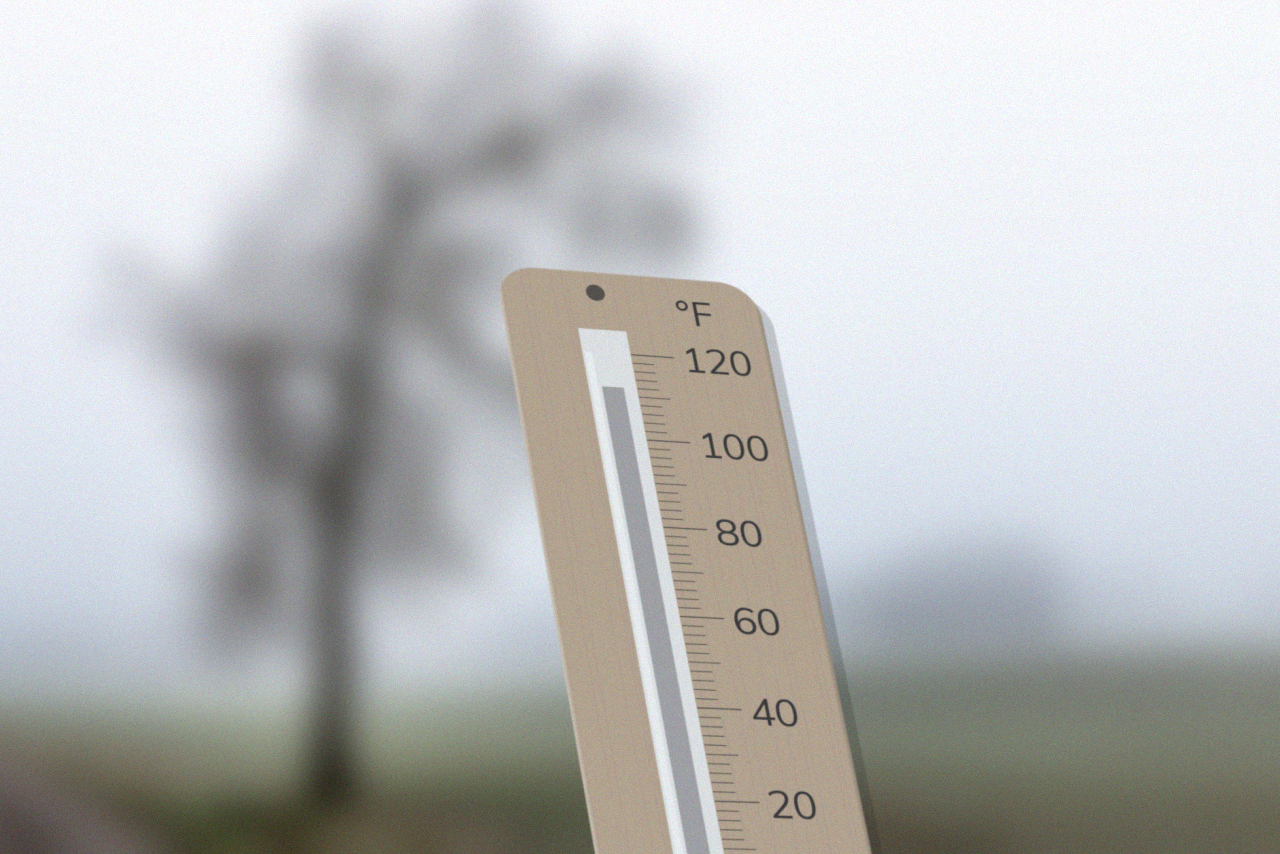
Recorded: 112 °F
